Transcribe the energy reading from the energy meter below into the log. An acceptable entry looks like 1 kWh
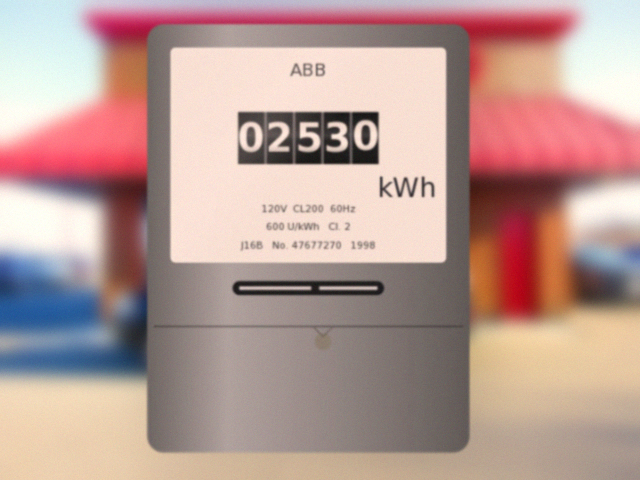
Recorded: 2530 kWh
